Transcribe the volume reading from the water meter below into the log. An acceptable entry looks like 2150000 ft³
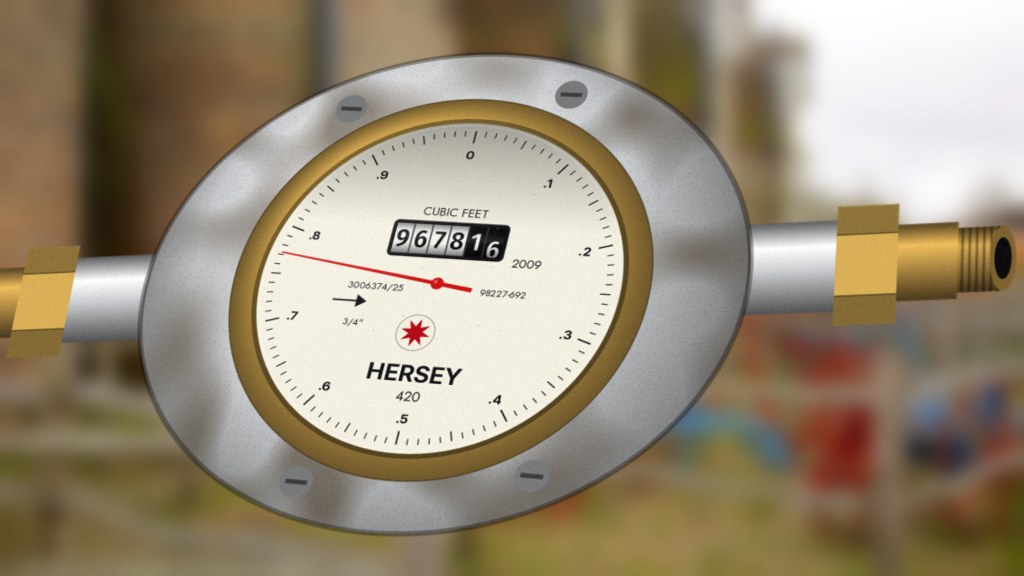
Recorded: 967815.77 ft³
